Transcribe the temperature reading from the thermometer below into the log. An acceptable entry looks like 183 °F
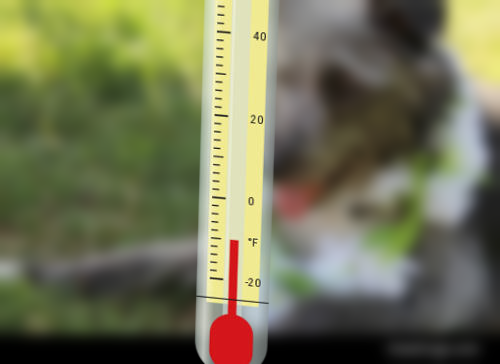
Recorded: -10 °F
